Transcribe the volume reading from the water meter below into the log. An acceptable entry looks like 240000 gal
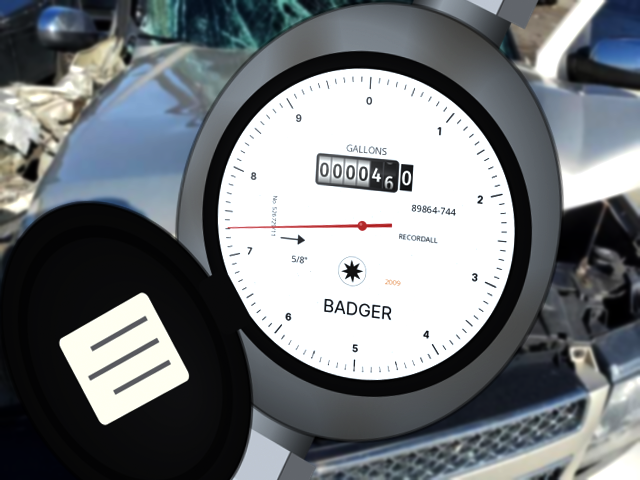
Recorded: 457.3 gal
